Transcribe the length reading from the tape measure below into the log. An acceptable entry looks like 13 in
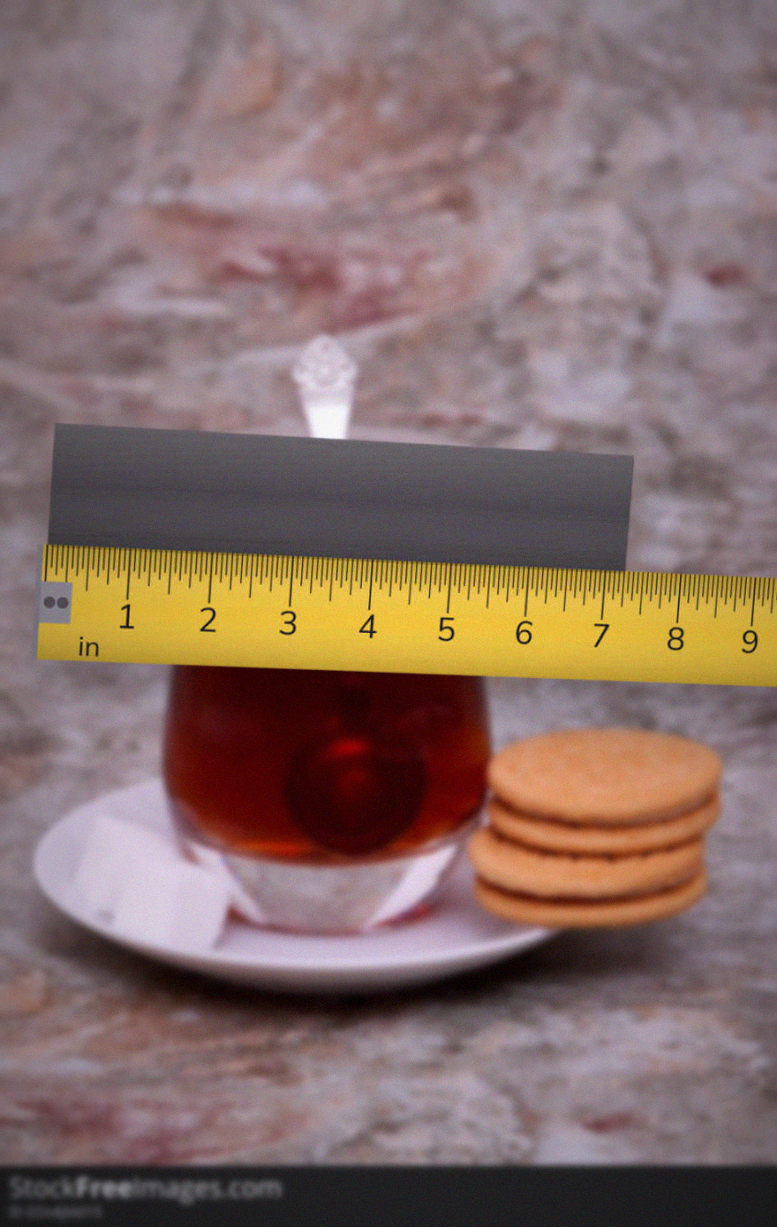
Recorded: 7.25 in
